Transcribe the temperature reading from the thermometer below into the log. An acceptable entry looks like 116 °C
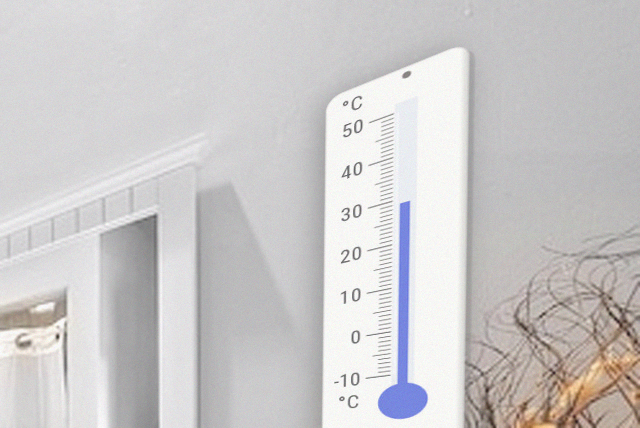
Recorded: 29 °C
